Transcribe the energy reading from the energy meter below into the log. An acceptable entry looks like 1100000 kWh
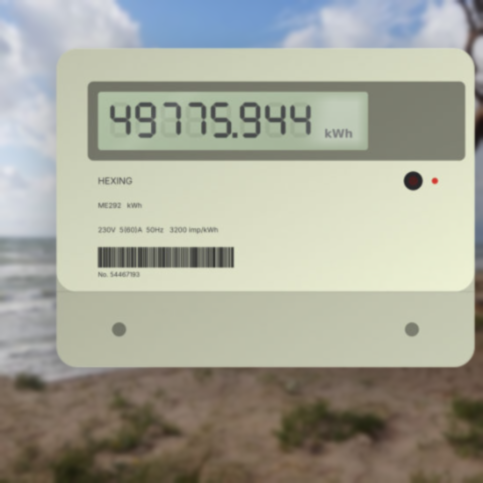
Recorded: 49775.944 kWh
